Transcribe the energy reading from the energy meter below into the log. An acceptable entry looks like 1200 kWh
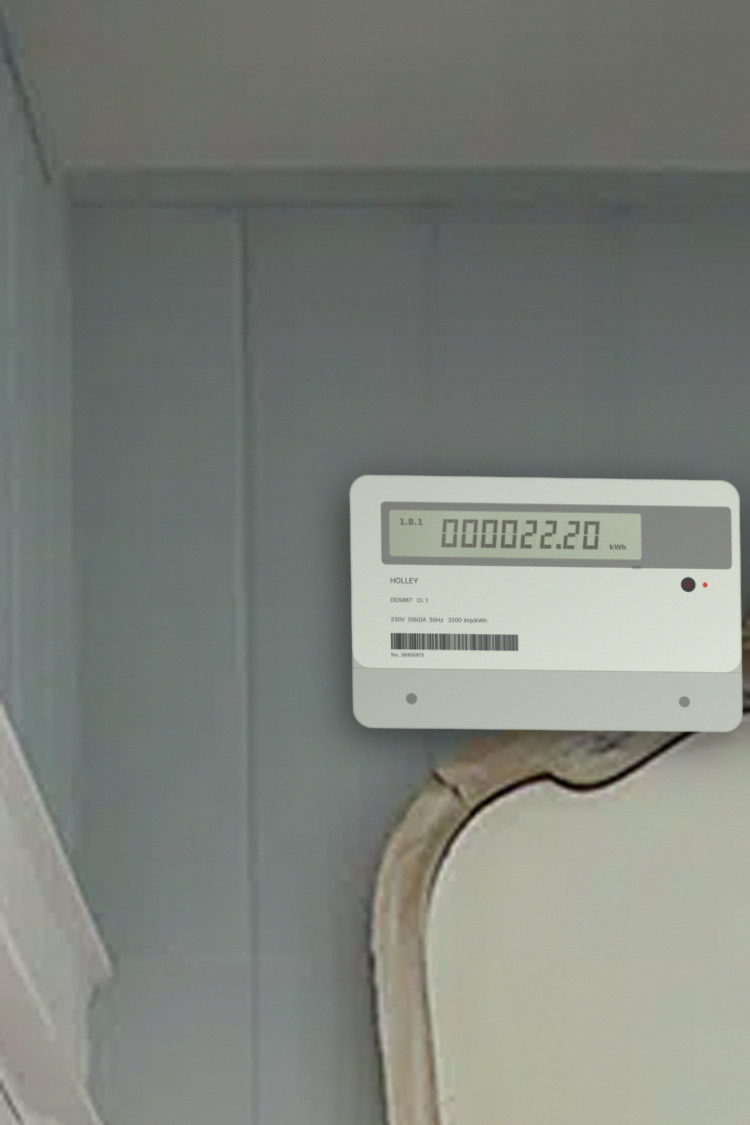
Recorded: 22.20 kWh
